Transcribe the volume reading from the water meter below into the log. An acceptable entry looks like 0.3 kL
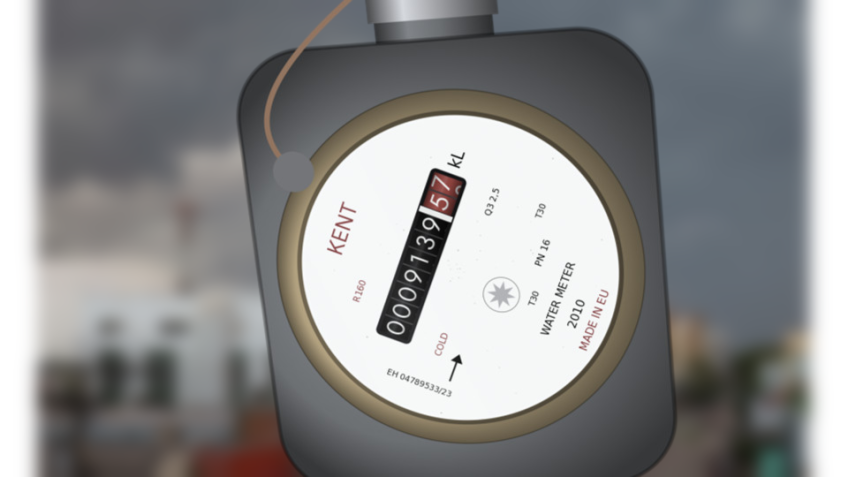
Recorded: 9139.57 kL
